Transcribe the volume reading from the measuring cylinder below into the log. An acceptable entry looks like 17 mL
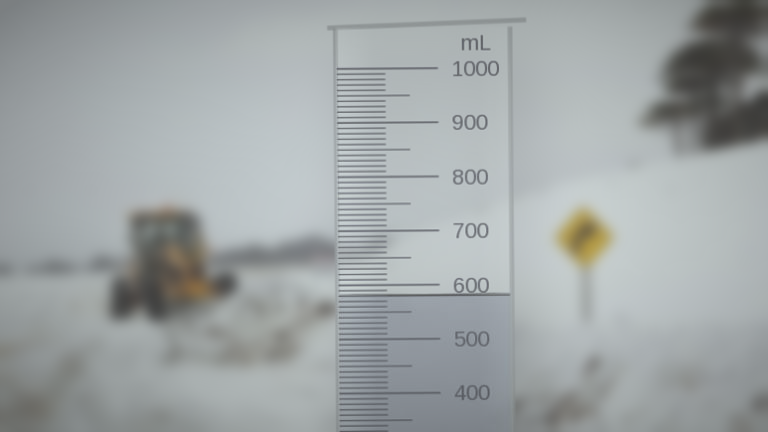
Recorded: 580 mL
